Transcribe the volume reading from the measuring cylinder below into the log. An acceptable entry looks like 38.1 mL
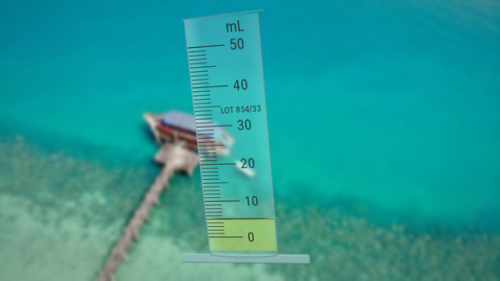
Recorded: 5 mL
